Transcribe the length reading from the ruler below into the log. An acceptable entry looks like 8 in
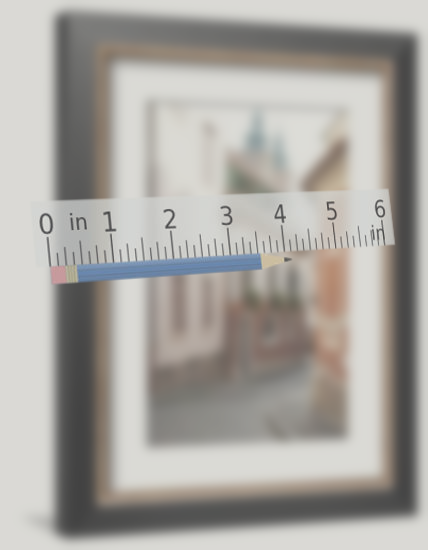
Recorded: 4.125 in
